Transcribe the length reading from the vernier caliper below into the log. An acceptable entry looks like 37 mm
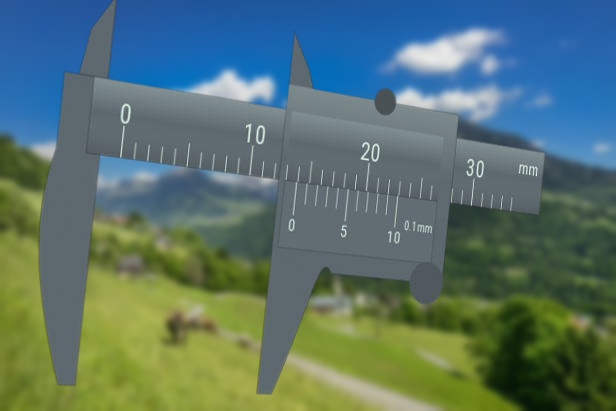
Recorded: 13.9 mm
